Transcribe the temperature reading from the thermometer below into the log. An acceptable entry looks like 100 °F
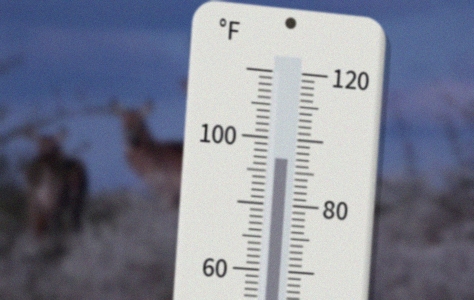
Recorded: 94 °F
